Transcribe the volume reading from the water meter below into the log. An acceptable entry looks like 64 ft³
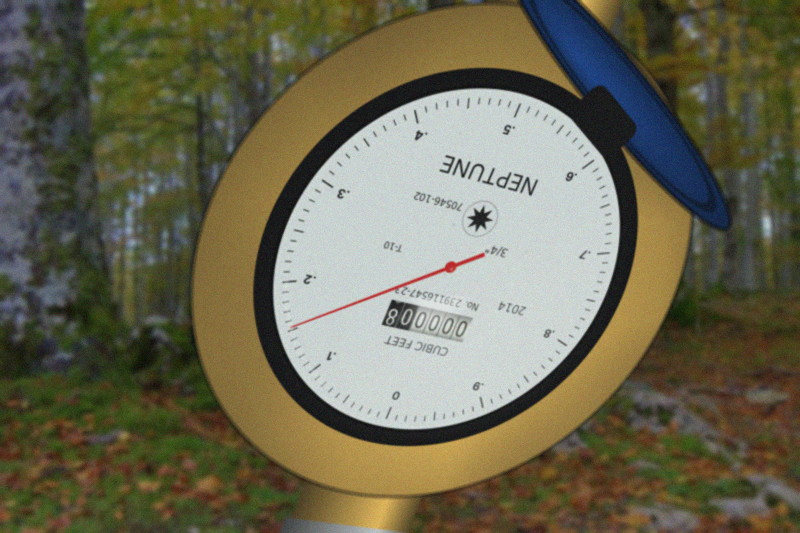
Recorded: 8.15 ft³
